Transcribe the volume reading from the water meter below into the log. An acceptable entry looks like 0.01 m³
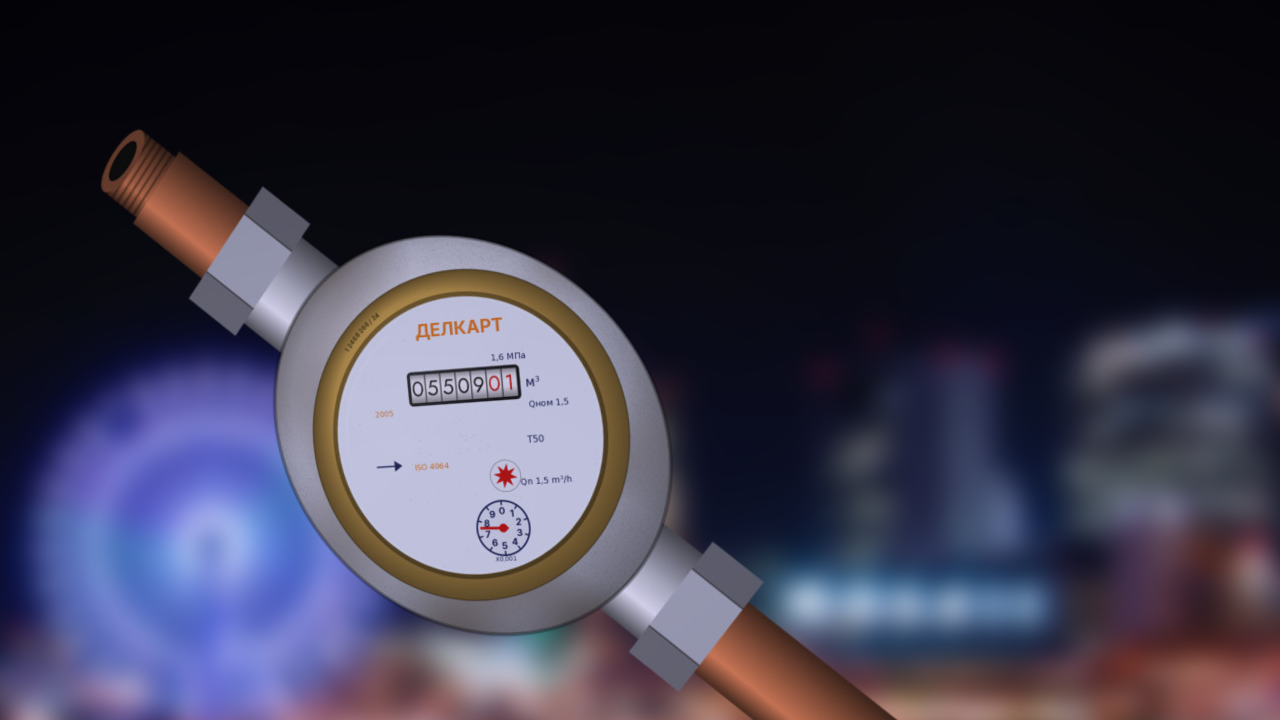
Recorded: 5509.017 m³
